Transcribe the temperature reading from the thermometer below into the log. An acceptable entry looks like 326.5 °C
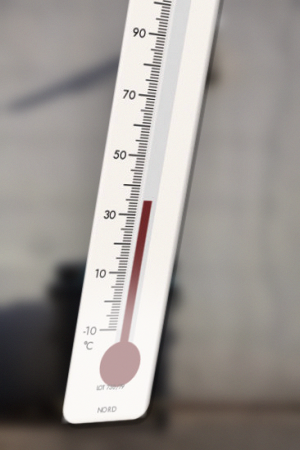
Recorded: 35 °C
